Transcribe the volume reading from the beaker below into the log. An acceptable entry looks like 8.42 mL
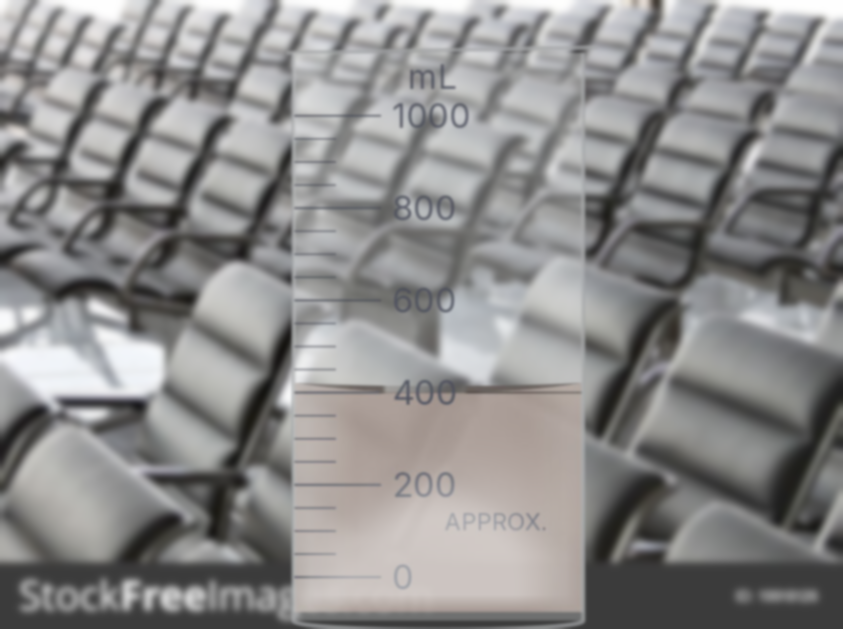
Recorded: 400 mL
